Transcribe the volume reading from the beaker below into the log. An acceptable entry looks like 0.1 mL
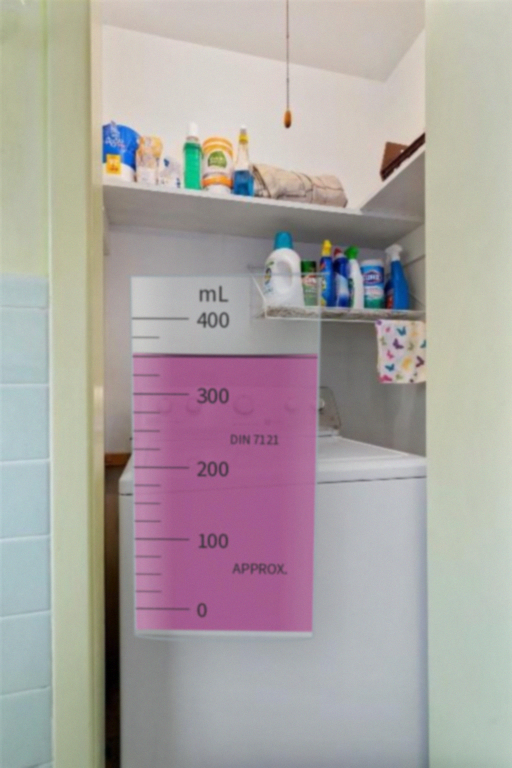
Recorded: 350 mL
